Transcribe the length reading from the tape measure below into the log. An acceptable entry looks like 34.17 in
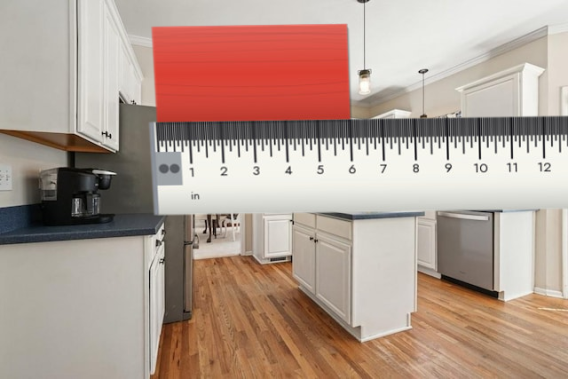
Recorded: 6 in
